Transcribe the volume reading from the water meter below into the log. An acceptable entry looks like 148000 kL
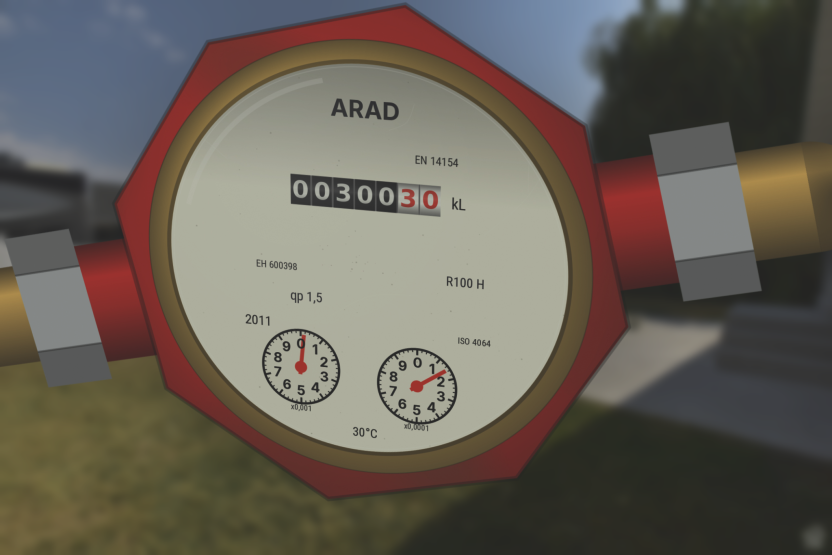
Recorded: 300.3001 kL
